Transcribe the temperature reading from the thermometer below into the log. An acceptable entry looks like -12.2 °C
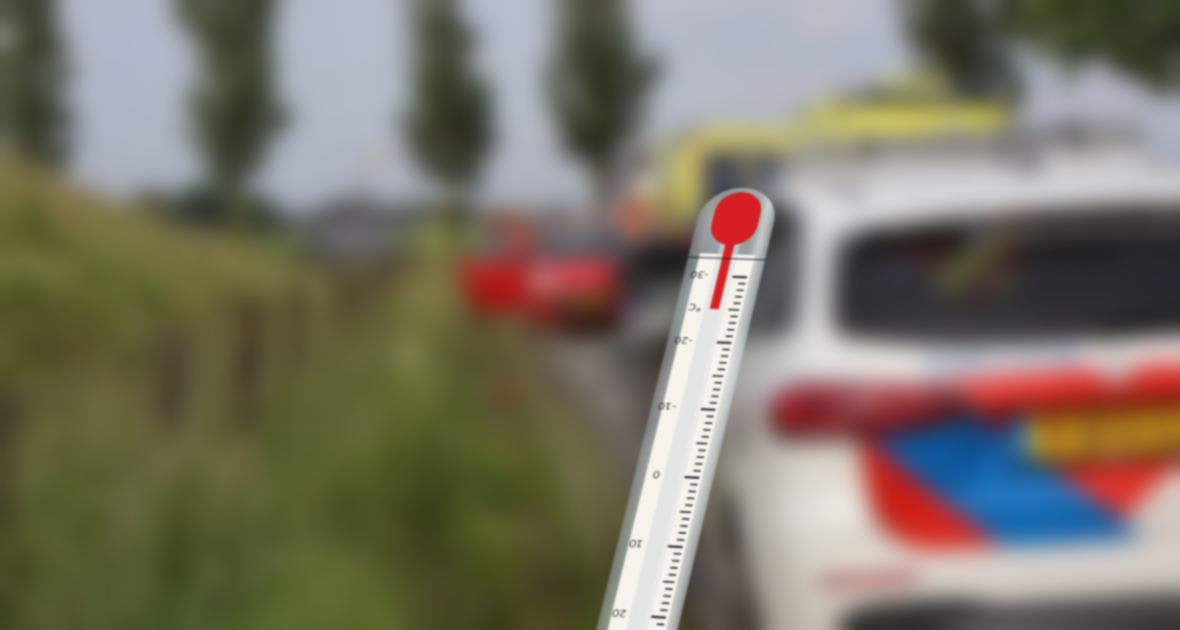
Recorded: -25 °C
